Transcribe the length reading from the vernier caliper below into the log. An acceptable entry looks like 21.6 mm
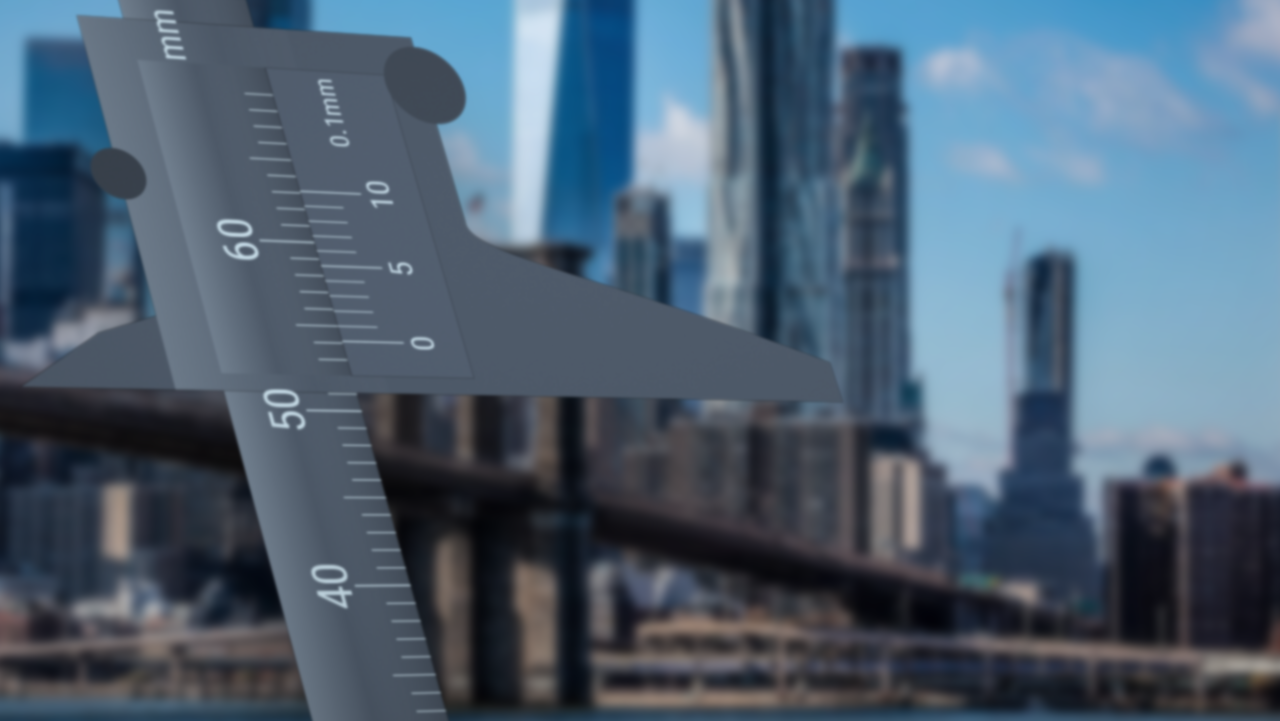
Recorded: 54.1 mm
